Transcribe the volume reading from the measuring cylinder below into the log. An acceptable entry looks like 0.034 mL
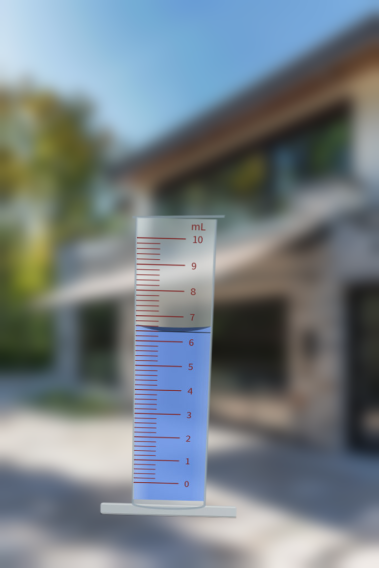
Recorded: 6.4 mL
